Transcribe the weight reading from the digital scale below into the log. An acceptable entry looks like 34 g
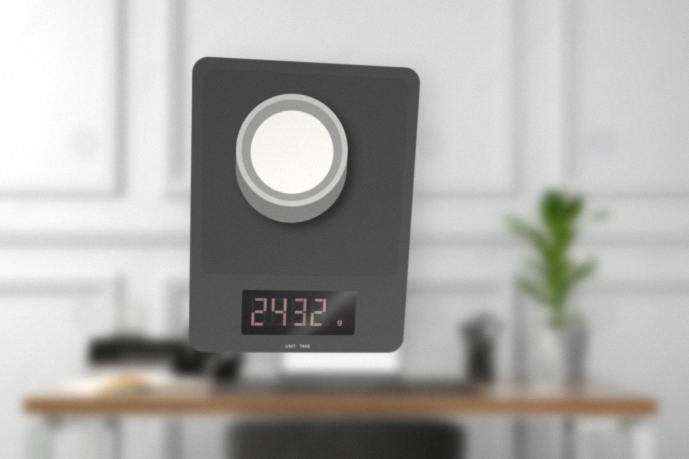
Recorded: 2432 g
